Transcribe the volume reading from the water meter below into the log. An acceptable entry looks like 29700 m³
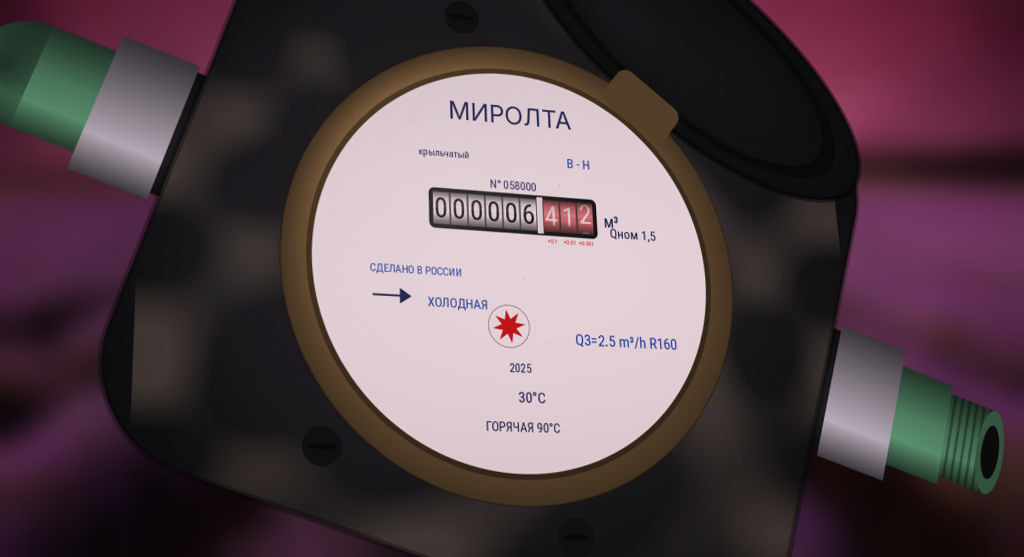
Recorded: 6.412 m³
